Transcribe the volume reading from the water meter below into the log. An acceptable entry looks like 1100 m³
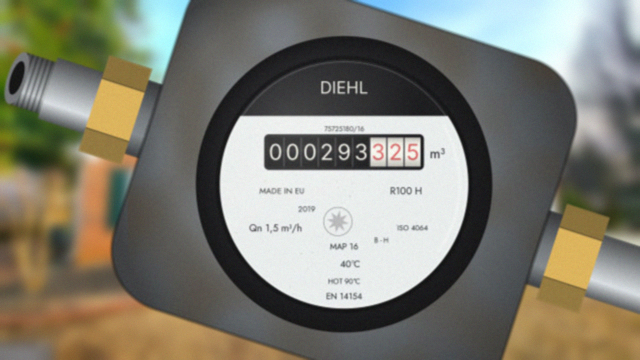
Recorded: 293.325 m³
